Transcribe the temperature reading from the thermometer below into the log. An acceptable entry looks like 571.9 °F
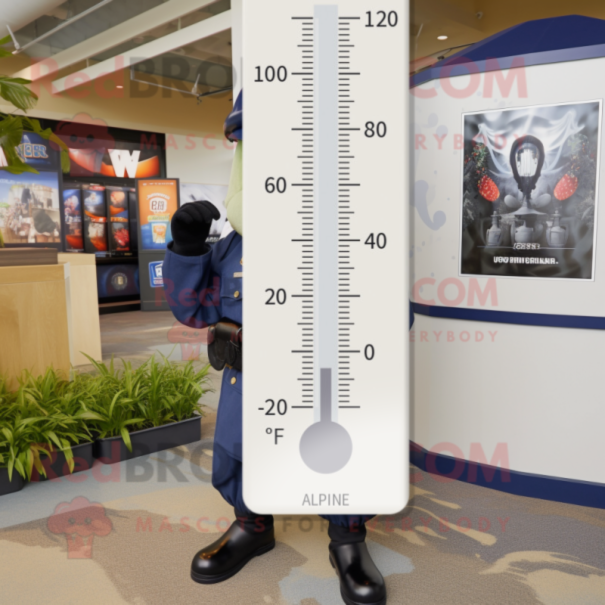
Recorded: -6 °F
